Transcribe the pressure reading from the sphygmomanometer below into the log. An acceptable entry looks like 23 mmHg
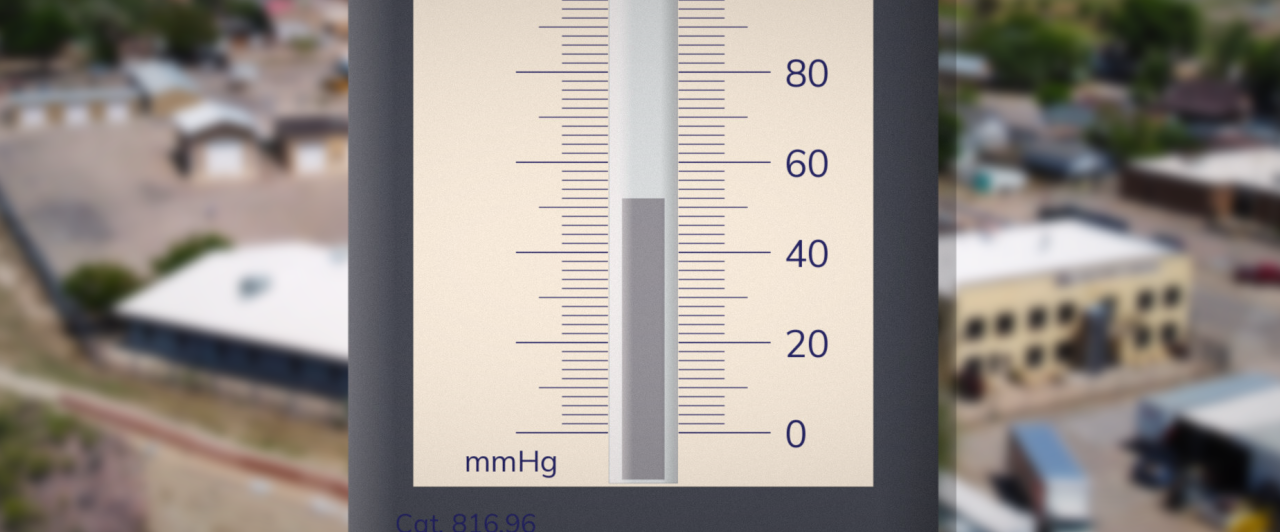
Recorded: 52 mmHg
